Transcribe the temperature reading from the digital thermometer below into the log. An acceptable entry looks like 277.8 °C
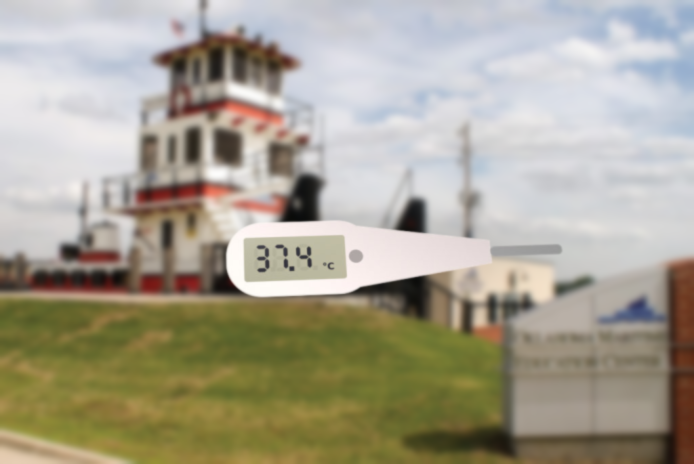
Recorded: 37.4 °C
